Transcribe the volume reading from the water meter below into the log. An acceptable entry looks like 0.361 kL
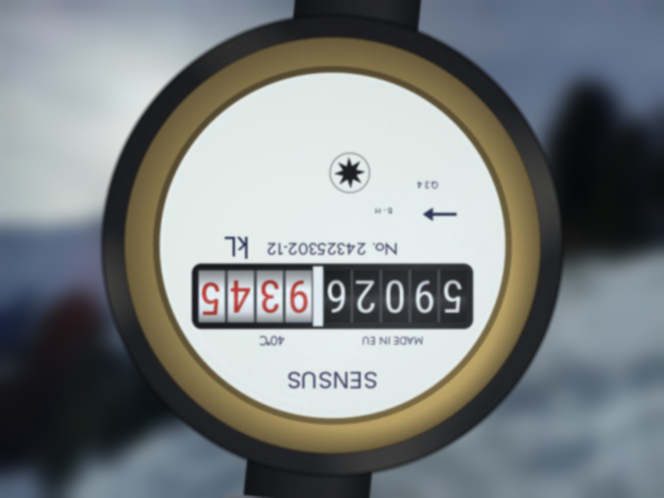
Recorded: 59026.9345 kL
